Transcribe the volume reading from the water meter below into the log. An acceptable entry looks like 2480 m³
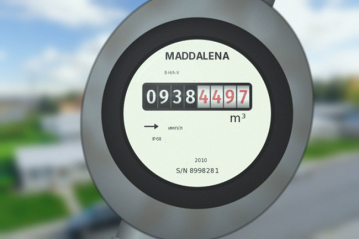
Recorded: 938.4497 m³
